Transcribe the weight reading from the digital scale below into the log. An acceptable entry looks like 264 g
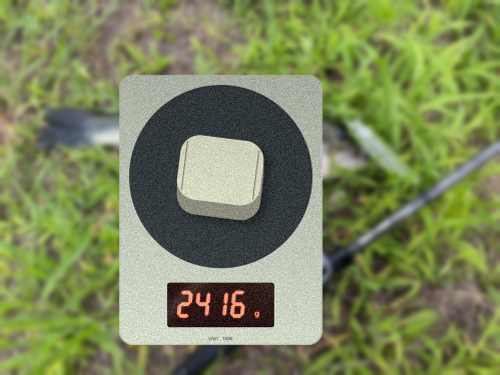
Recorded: 2416 g
